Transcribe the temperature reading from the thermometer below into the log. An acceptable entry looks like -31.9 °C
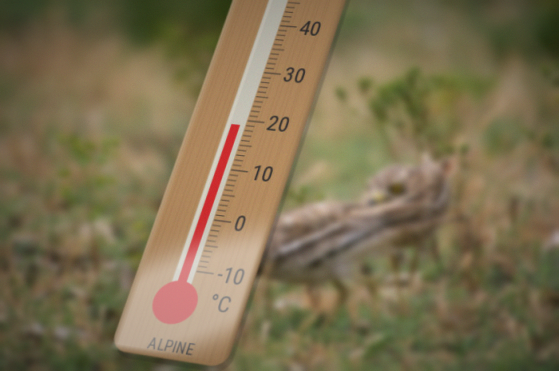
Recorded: 19 °C
